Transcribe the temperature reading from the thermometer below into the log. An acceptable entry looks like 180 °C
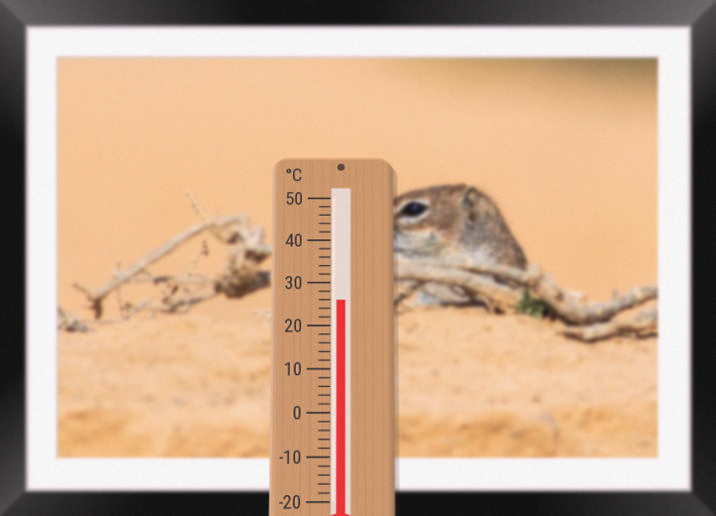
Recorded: 26 °C
